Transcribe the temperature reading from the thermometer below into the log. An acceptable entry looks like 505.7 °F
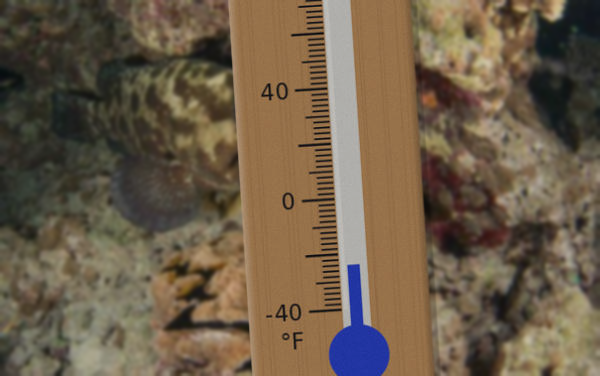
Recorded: -24 °F
